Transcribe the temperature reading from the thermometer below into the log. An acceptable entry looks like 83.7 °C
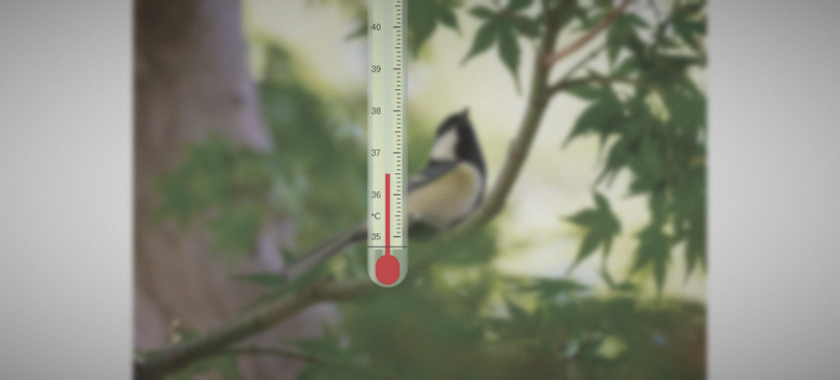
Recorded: 36.5 °C
